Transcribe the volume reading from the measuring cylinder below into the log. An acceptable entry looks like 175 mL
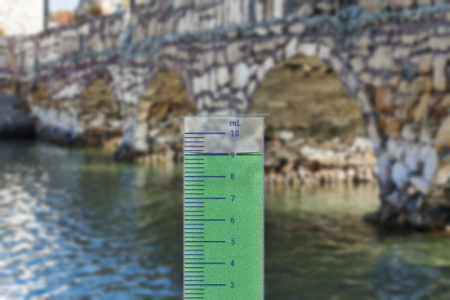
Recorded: 9 mL
